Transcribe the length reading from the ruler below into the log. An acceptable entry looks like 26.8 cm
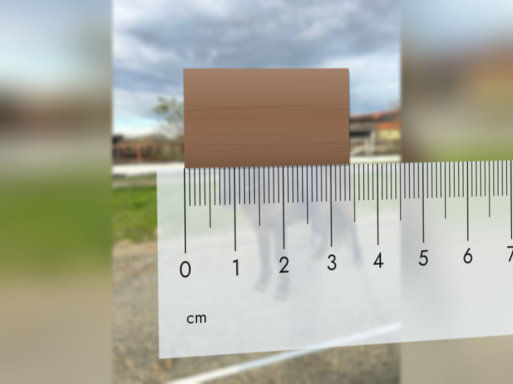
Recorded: 3.4 cm
